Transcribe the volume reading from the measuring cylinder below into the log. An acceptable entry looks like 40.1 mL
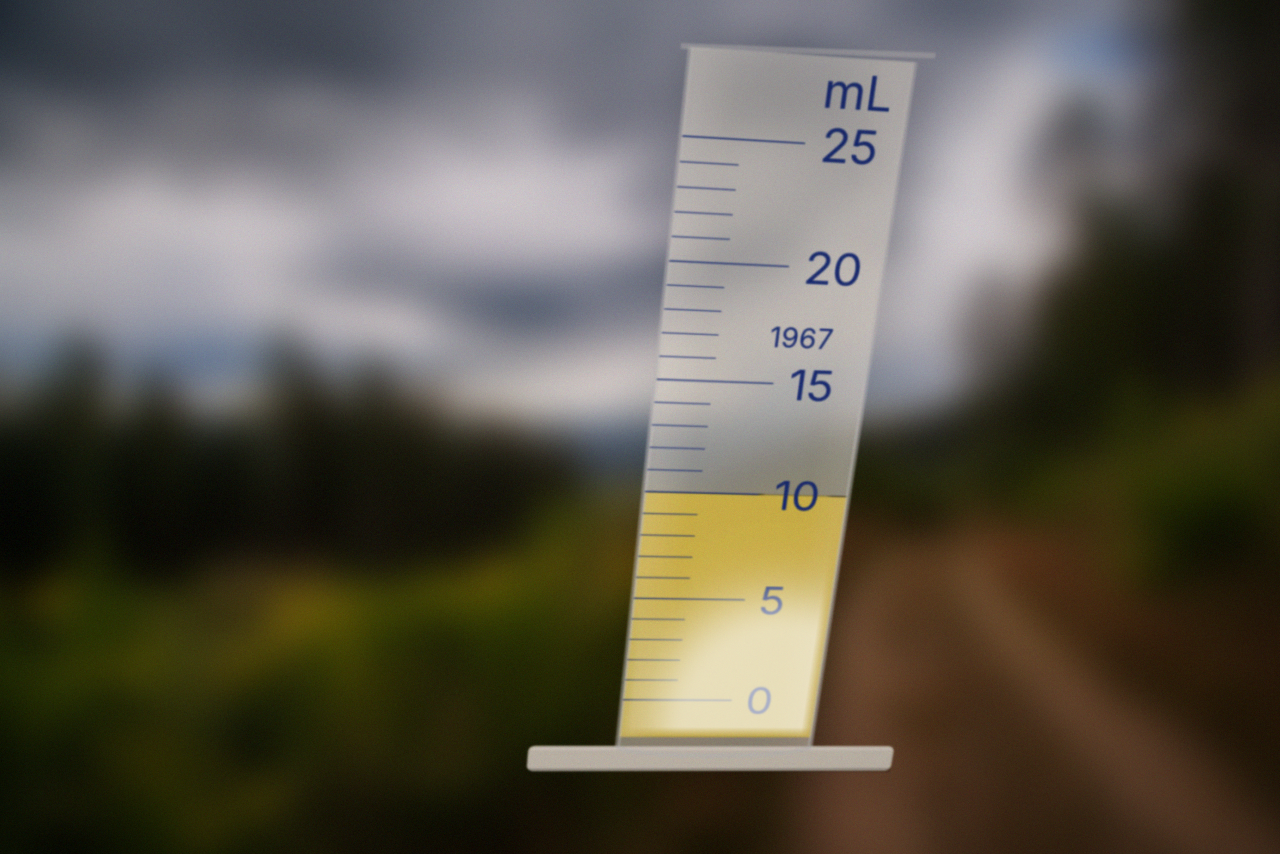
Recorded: 10 mL
